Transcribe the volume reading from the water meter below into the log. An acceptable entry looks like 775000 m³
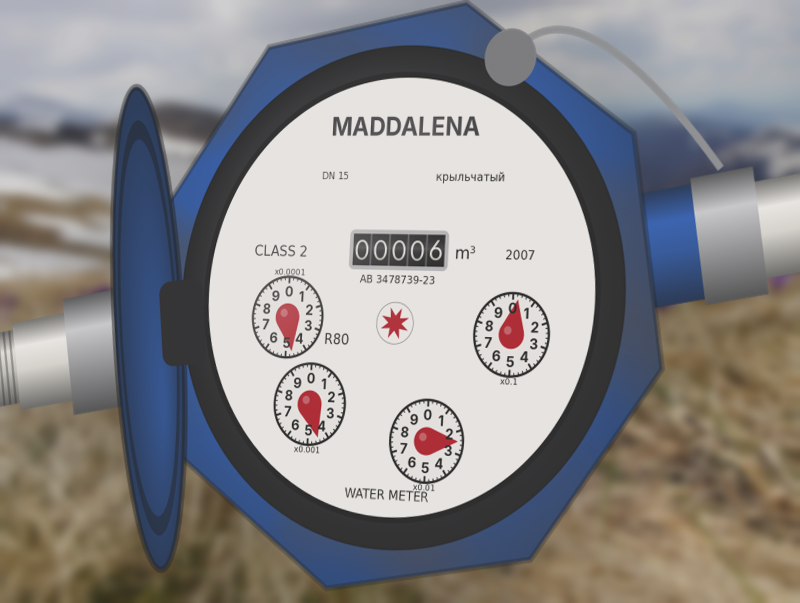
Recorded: 6.0244 m³
